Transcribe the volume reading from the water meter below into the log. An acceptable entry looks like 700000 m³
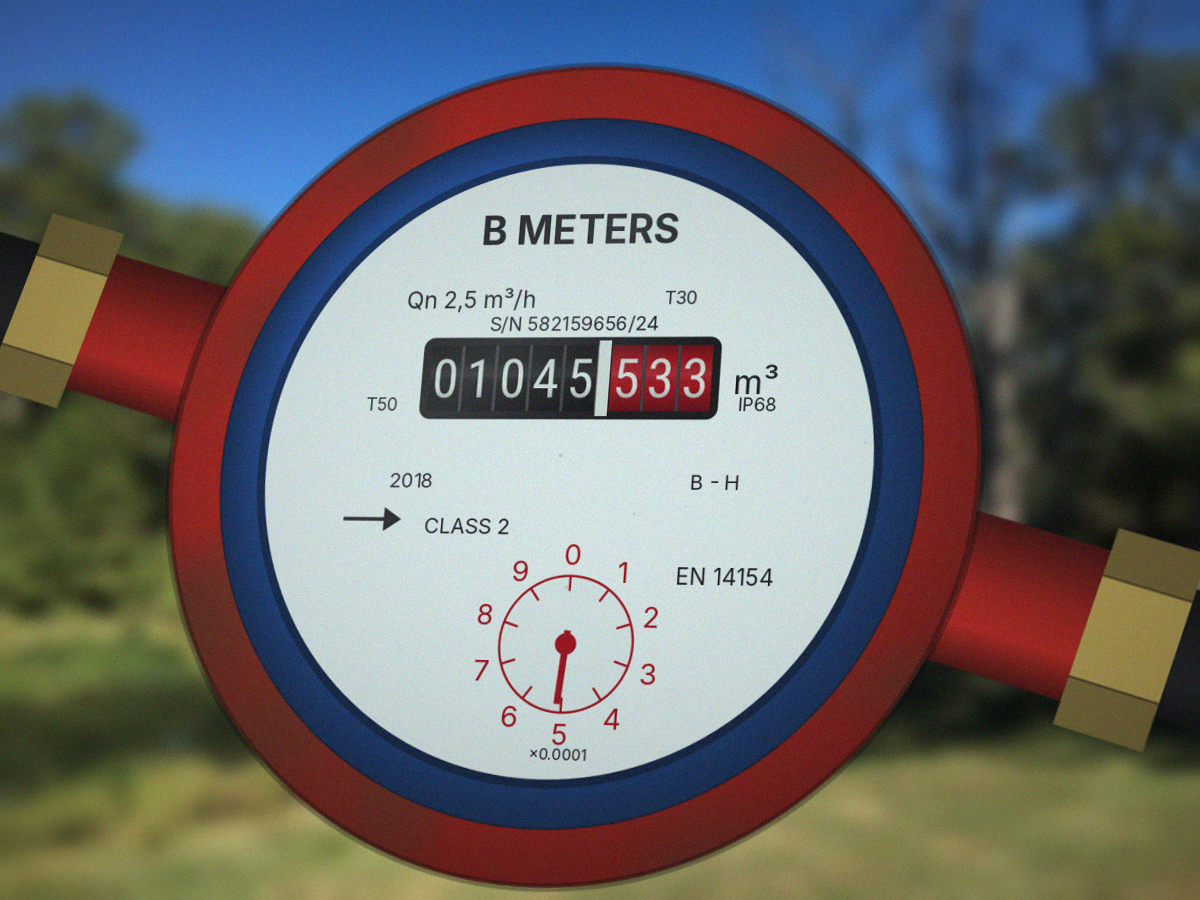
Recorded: 1045.5335 m³
